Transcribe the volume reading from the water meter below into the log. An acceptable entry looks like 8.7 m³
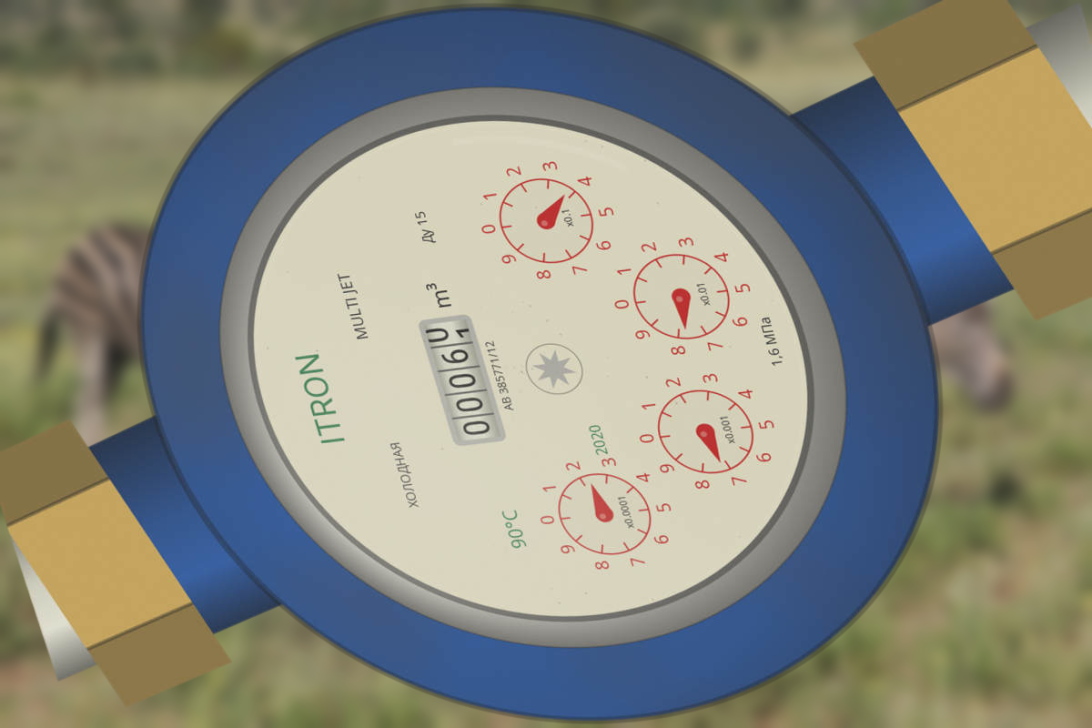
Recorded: 60.3772 m³
